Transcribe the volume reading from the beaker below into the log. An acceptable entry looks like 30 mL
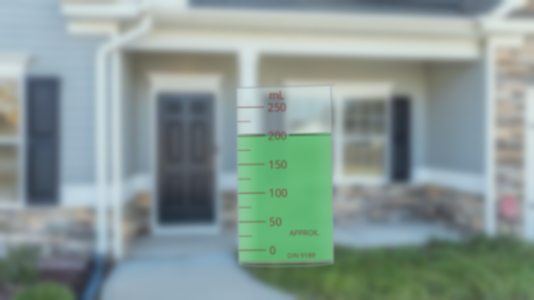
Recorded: 200 mL
